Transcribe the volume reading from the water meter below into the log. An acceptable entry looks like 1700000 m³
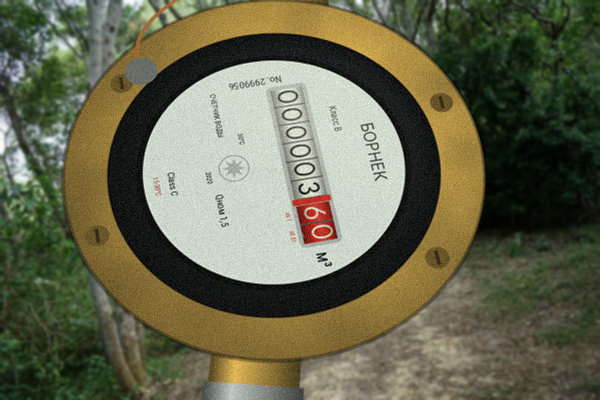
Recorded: 3.60 m³
